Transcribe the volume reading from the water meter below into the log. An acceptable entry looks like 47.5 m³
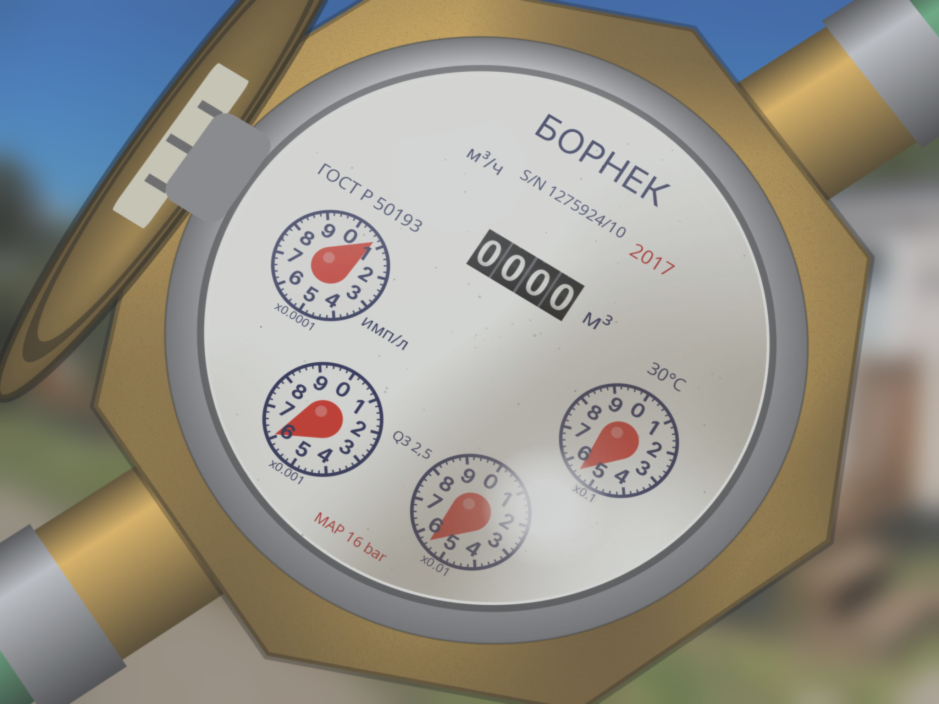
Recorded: 0.5560 m³
